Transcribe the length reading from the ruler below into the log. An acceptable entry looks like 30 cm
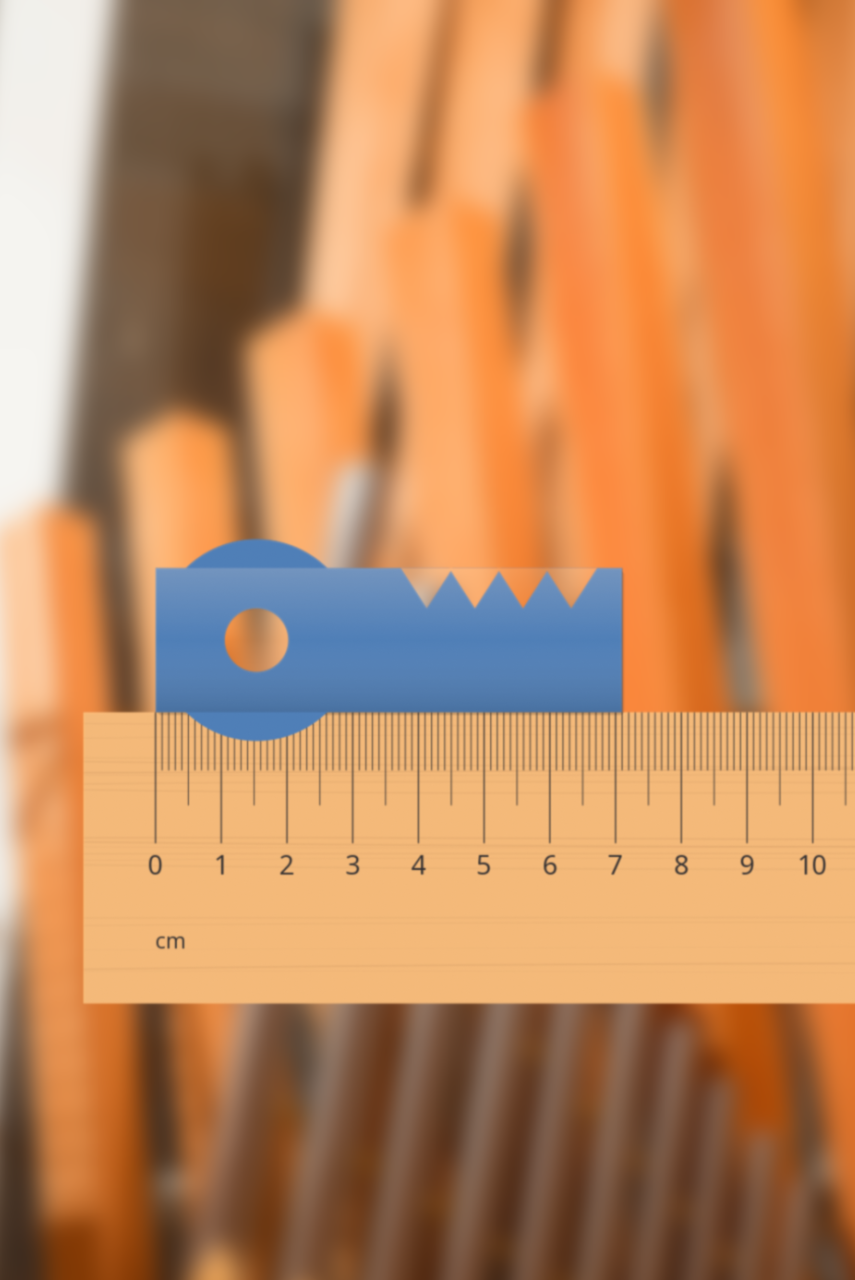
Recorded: 7.1 cm
